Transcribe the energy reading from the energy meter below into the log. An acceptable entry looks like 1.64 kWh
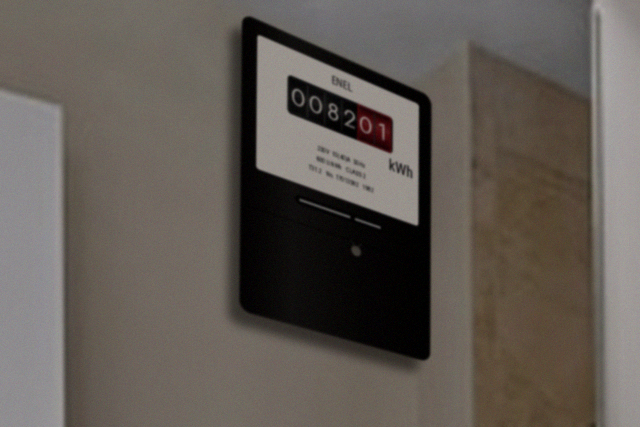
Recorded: 82.01 kWh
